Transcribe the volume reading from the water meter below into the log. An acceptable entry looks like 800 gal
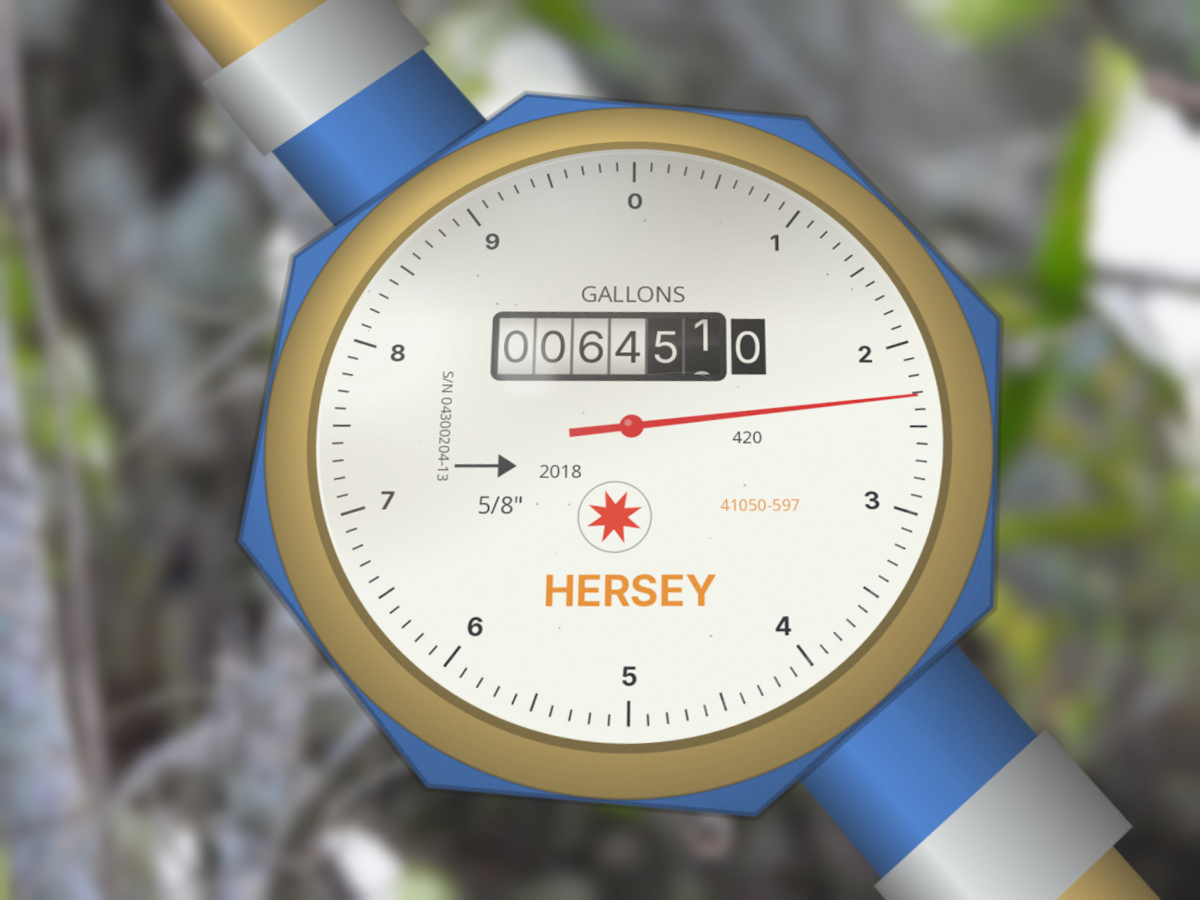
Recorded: 64512.3 gal
